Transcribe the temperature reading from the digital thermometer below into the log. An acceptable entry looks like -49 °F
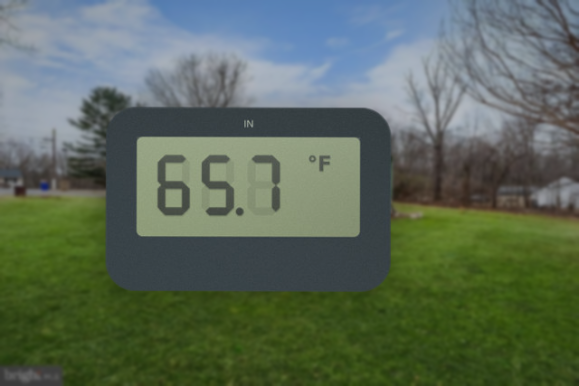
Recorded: 65.7 °F
